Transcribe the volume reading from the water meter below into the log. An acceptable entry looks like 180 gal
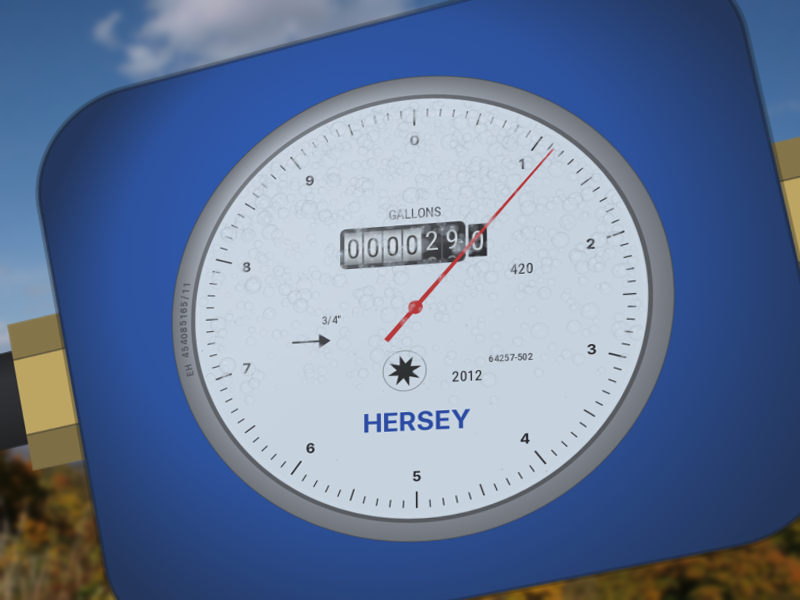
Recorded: 291.1 gal
